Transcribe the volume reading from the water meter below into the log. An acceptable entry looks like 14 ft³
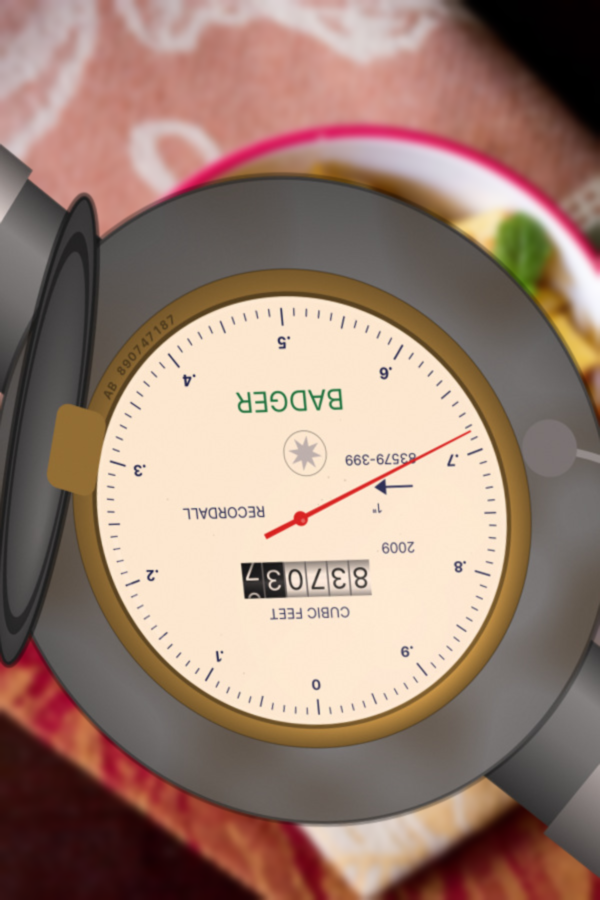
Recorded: 837036.68 ft³
